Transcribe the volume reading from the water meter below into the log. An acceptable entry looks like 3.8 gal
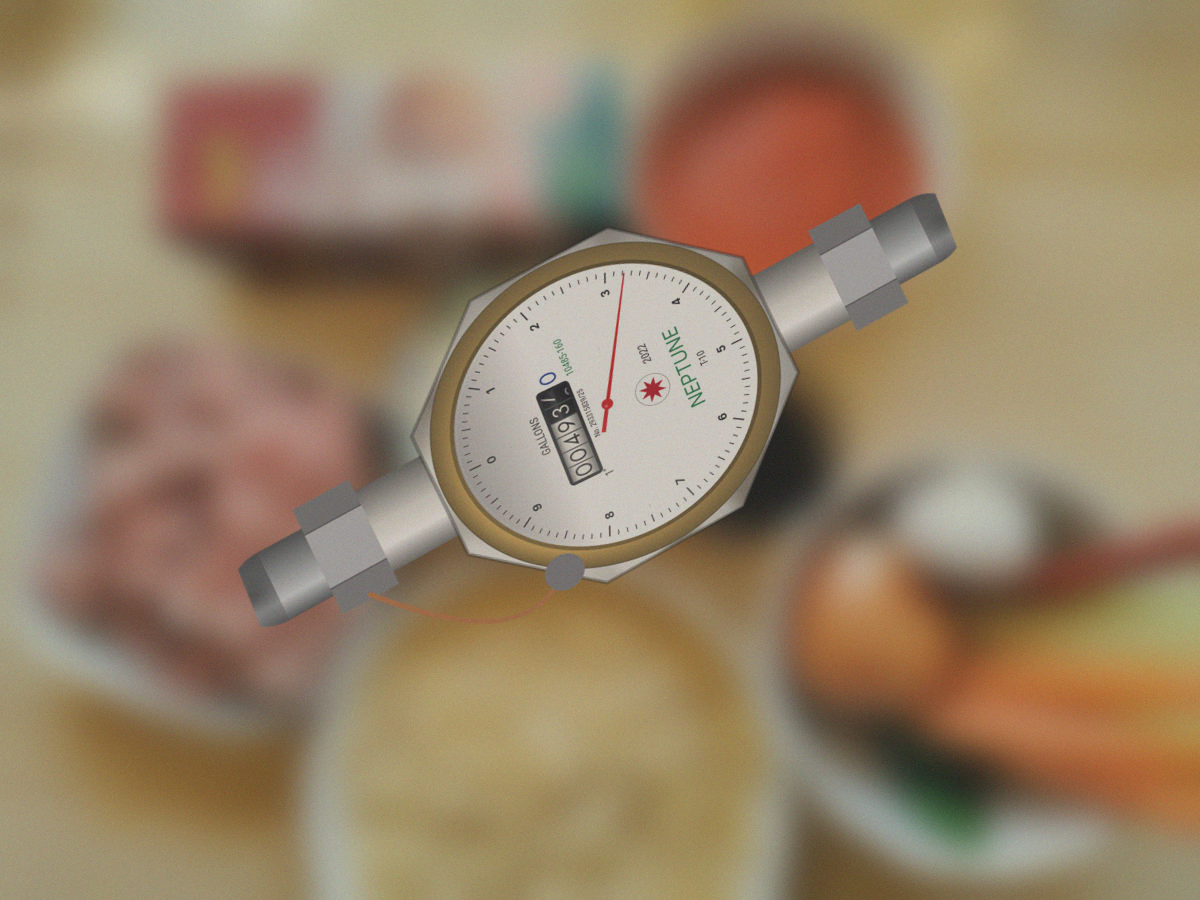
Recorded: 49373.2 gal
